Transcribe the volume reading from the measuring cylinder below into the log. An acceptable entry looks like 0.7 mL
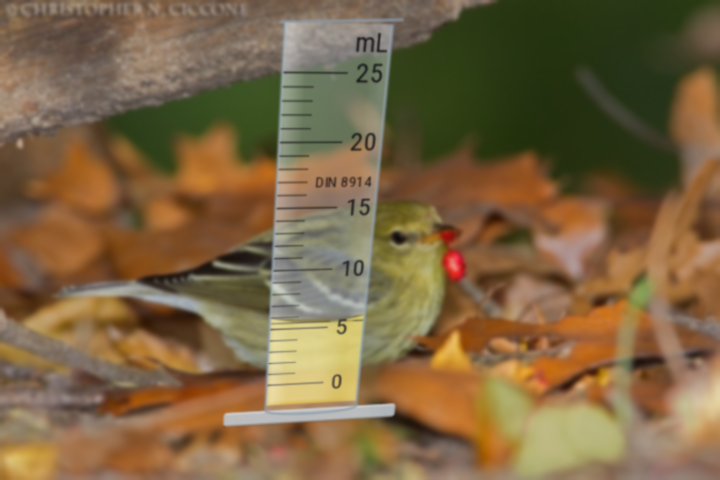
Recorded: 5.5 mL
